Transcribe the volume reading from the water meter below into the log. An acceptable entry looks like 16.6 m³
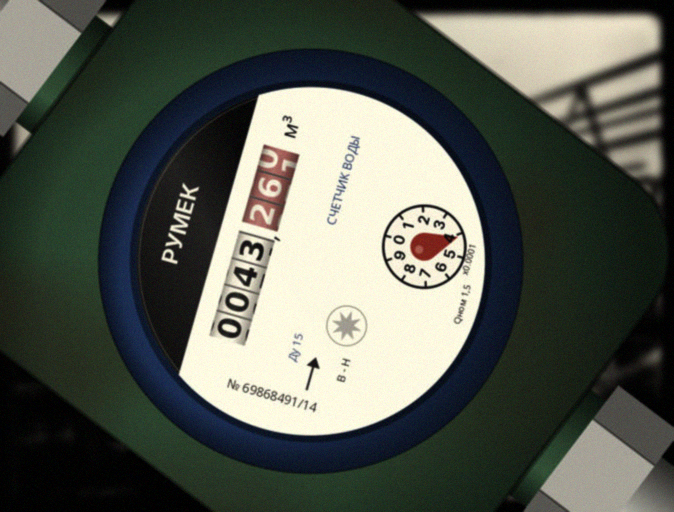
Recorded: 43.2604 m³
